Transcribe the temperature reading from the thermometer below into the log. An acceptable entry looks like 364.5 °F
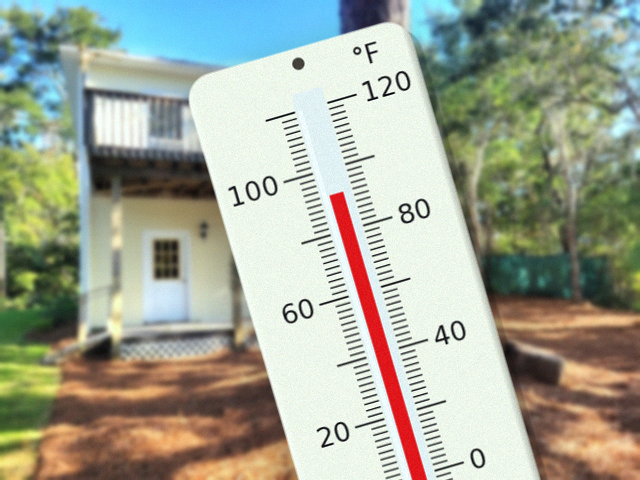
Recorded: 92 °F
